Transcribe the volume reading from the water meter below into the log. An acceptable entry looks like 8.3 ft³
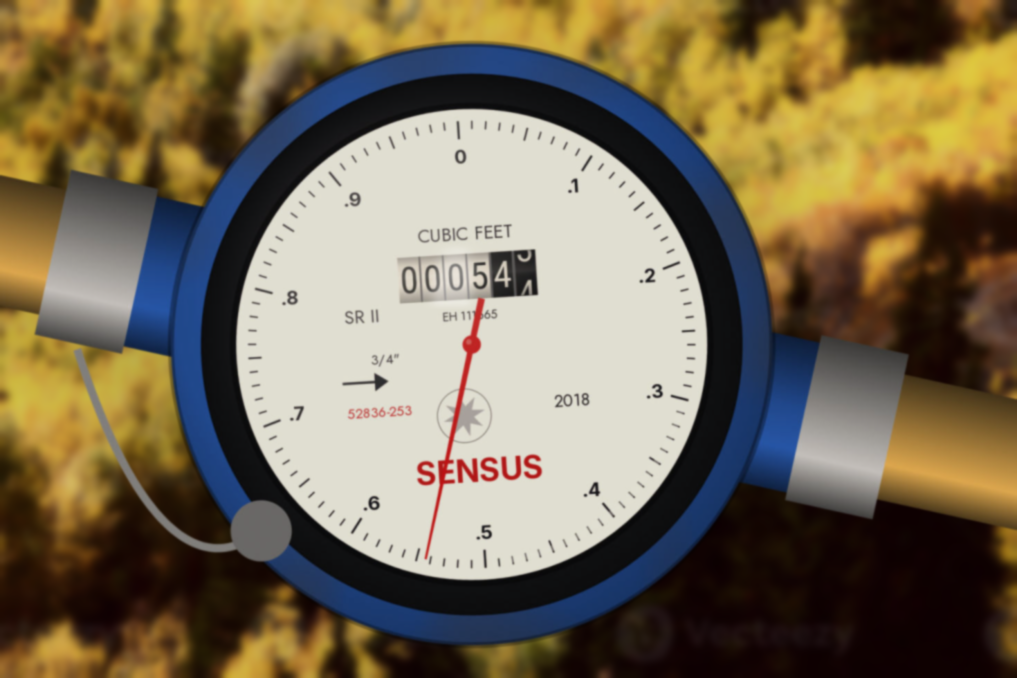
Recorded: 543.54 ft³
